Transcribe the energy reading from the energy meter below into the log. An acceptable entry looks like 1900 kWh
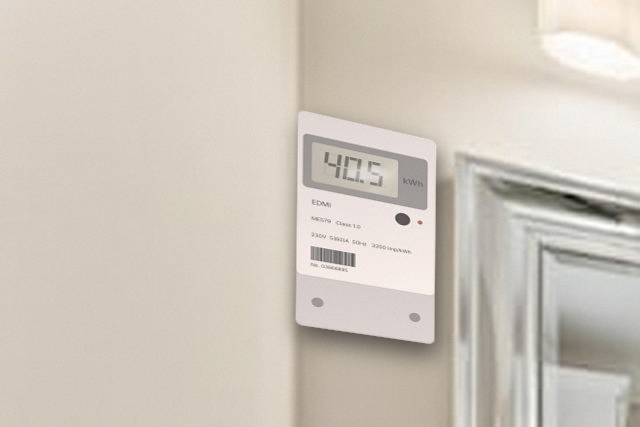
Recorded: 40.5 kWh
